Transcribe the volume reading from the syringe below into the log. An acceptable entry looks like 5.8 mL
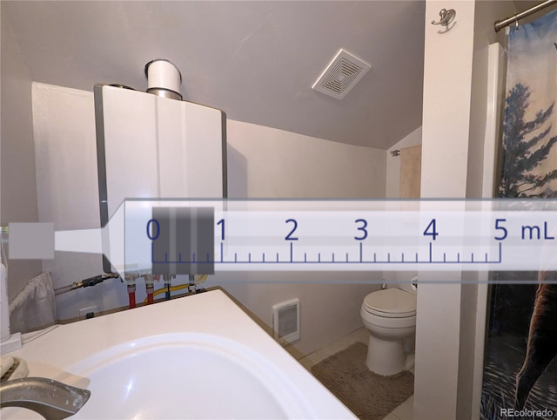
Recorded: 0 mL
